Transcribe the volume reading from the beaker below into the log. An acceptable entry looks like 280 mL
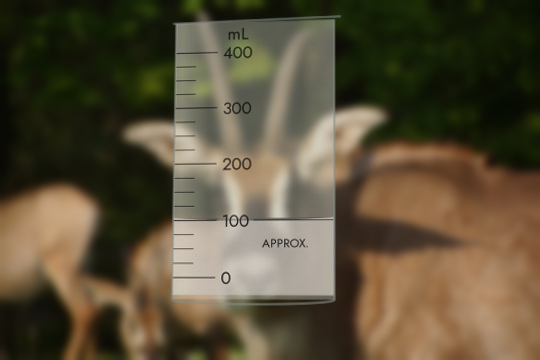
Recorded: 100 mL
